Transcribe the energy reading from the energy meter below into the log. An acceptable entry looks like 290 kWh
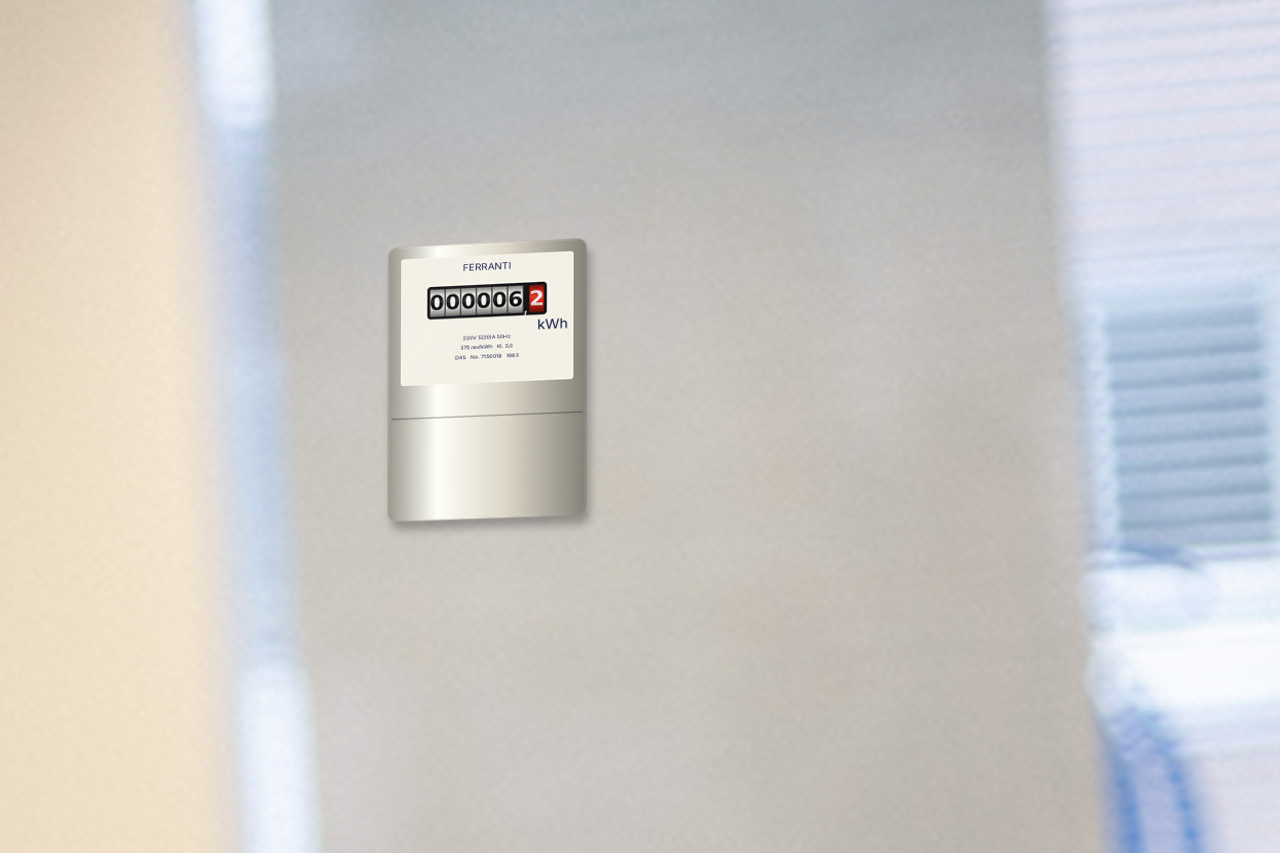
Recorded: 6.2 kWh
